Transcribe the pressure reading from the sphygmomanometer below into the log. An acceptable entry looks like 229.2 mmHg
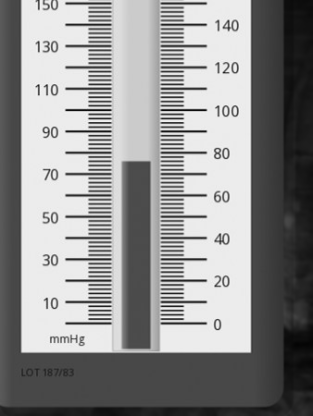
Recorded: 76 mmHg
